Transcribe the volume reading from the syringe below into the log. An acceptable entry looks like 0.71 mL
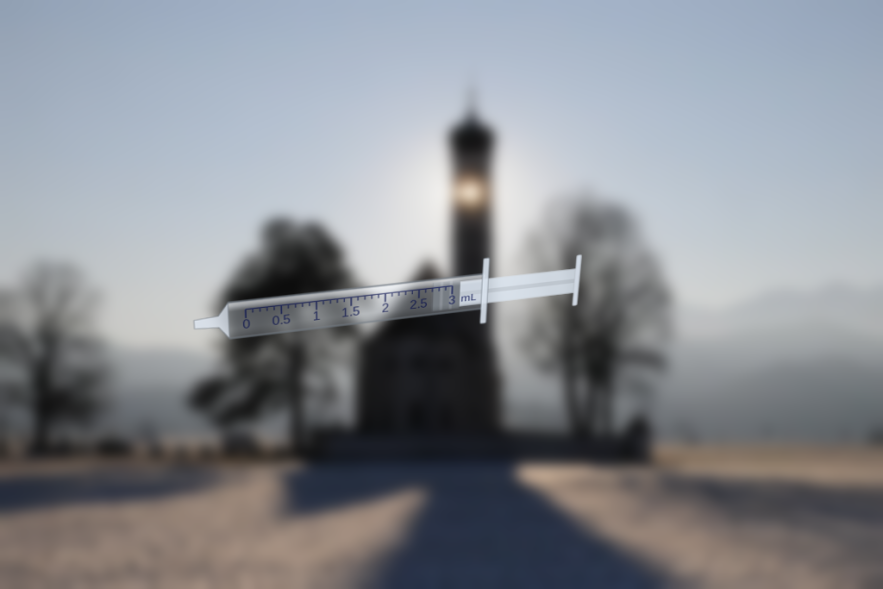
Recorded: 2.7 mL
